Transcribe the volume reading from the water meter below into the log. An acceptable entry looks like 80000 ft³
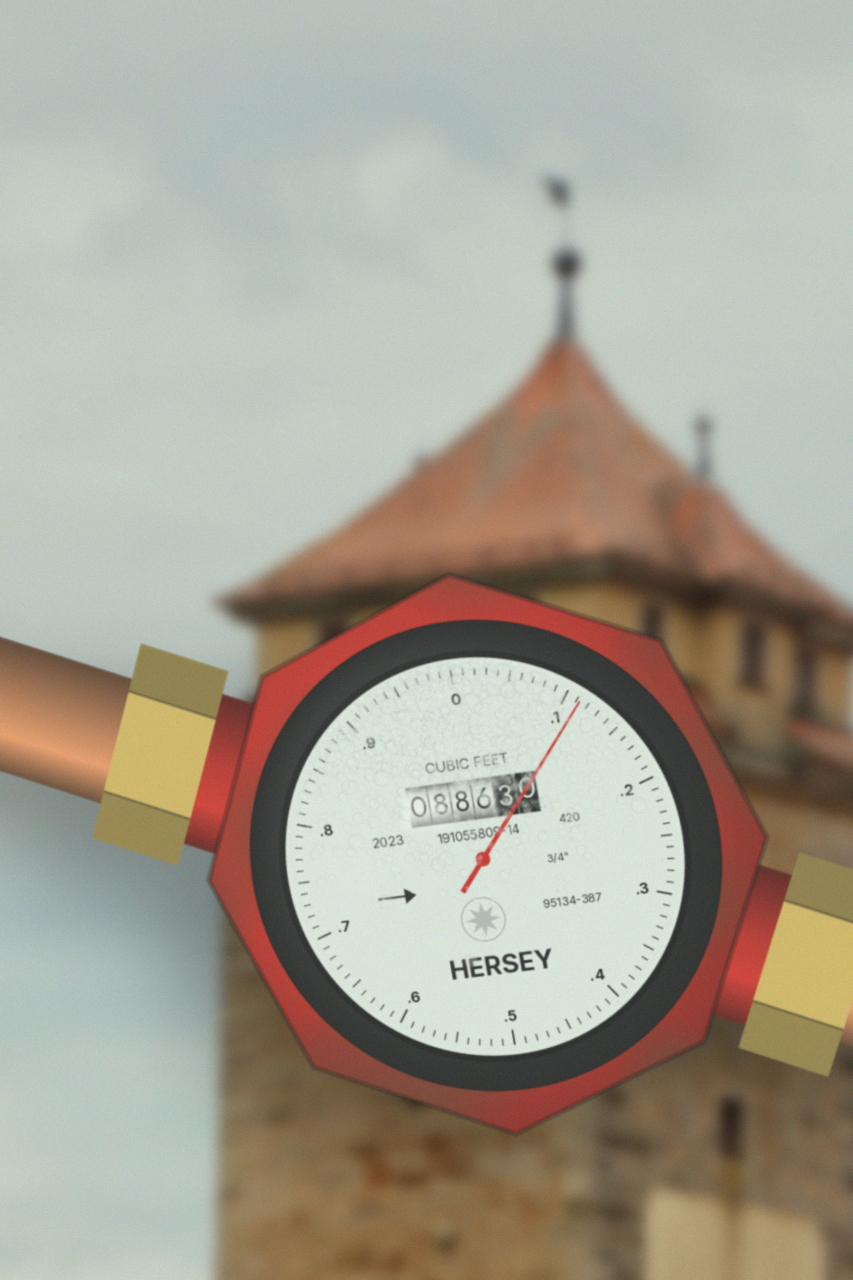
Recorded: 88630.11 ft³
